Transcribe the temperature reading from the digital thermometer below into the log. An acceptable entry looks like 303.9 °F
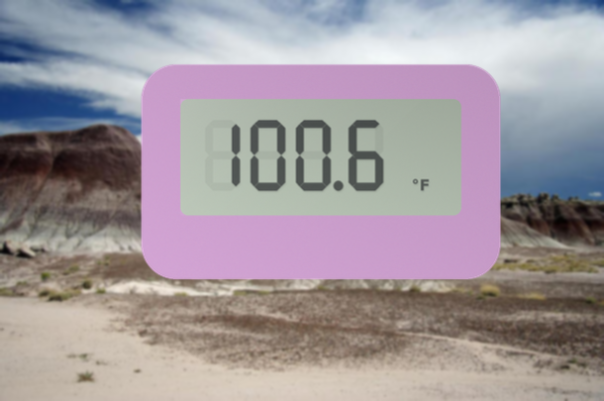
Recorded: 100.6 °F
